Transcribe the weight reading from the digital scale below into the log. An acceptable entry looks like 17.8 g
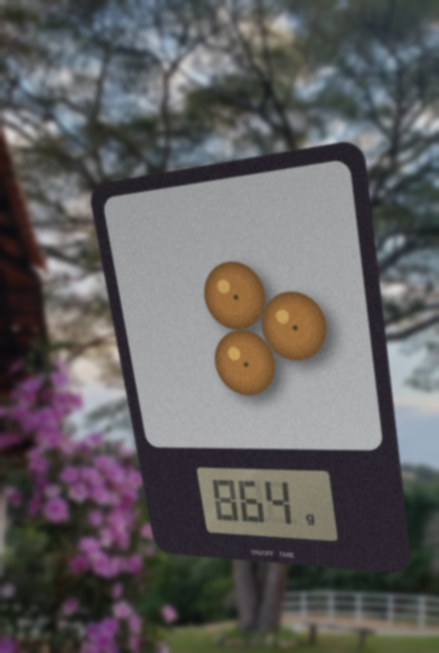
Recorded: 864 g
